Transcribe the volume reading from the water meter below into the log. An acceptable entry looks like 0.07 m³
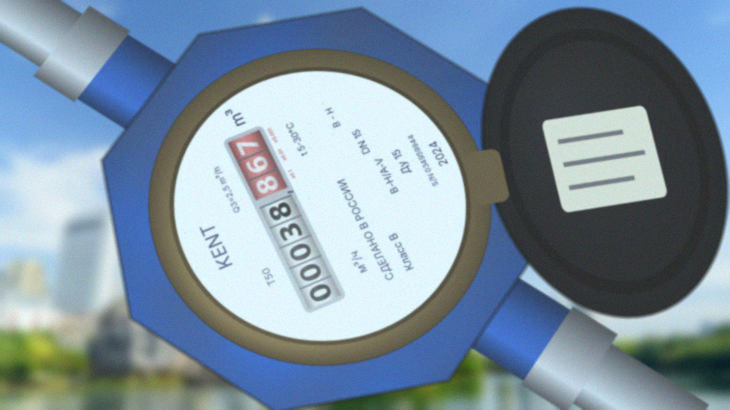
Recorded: 38.867 m³
